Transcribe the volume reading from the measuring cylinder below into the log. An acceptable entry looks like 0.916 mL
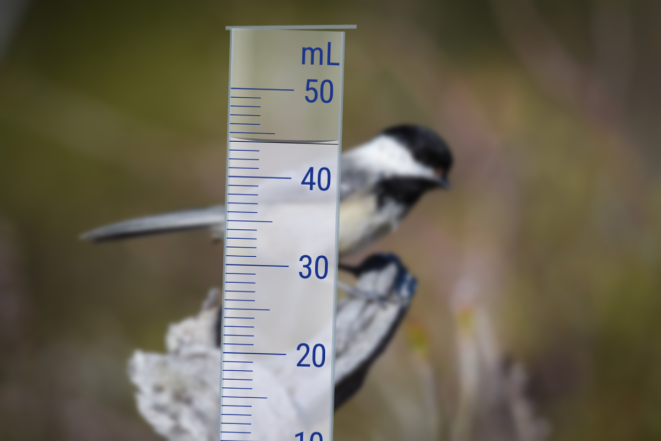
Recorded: 44 mL
